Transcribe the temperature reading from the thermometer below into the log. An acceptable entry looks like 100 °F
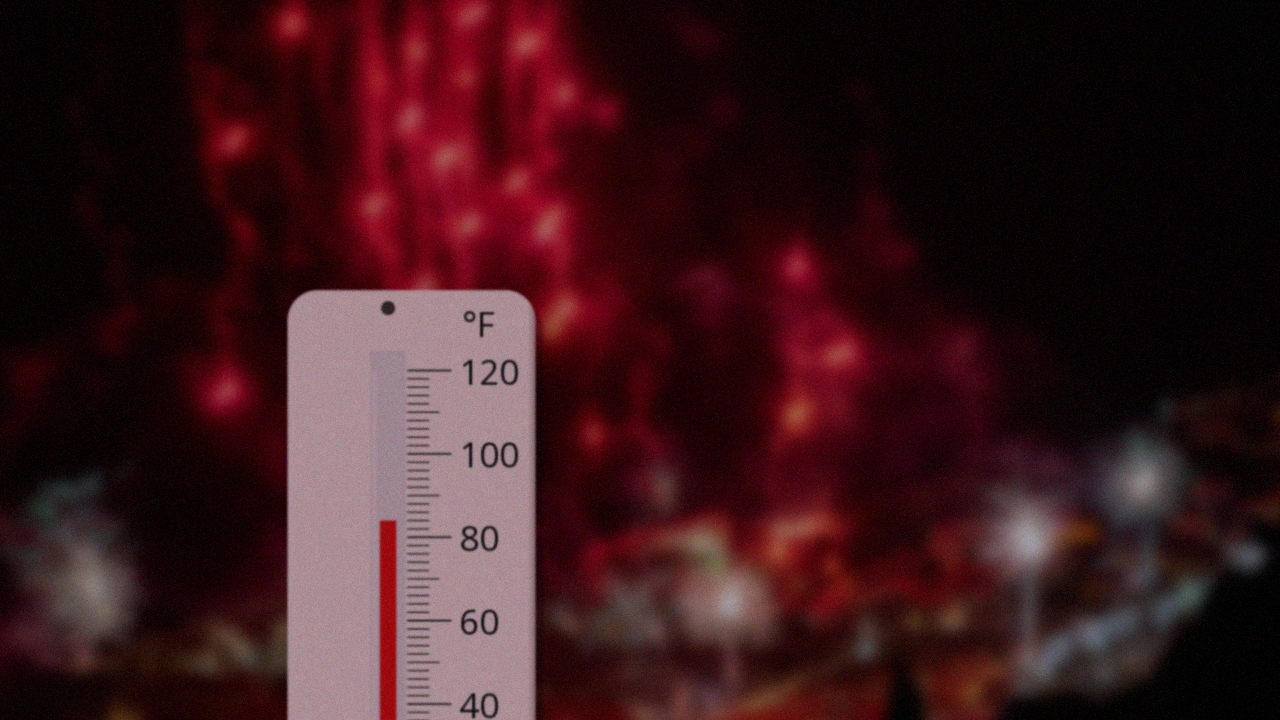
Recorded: 84 °F
